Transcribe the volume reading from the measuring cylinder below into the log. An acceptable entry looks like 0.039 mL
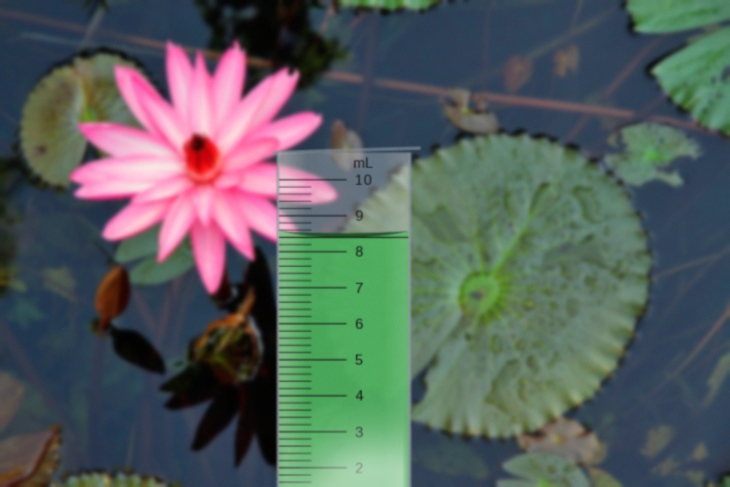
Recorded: 8.4 mL
